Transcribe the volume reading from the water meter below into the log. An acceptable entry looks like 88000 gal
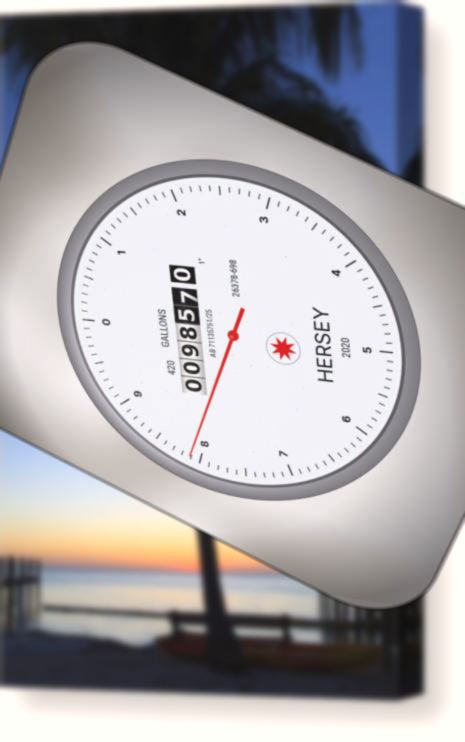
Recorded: 98568.1 gal
